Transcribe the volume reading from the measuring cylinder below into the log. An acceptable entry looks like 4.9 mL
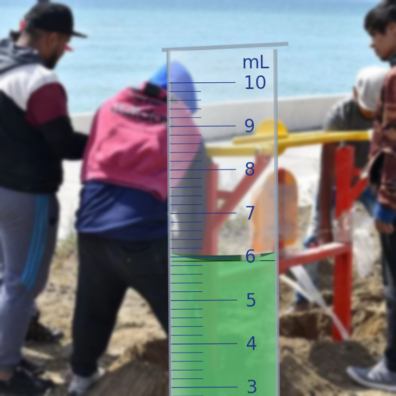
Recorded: 5.9 mL
